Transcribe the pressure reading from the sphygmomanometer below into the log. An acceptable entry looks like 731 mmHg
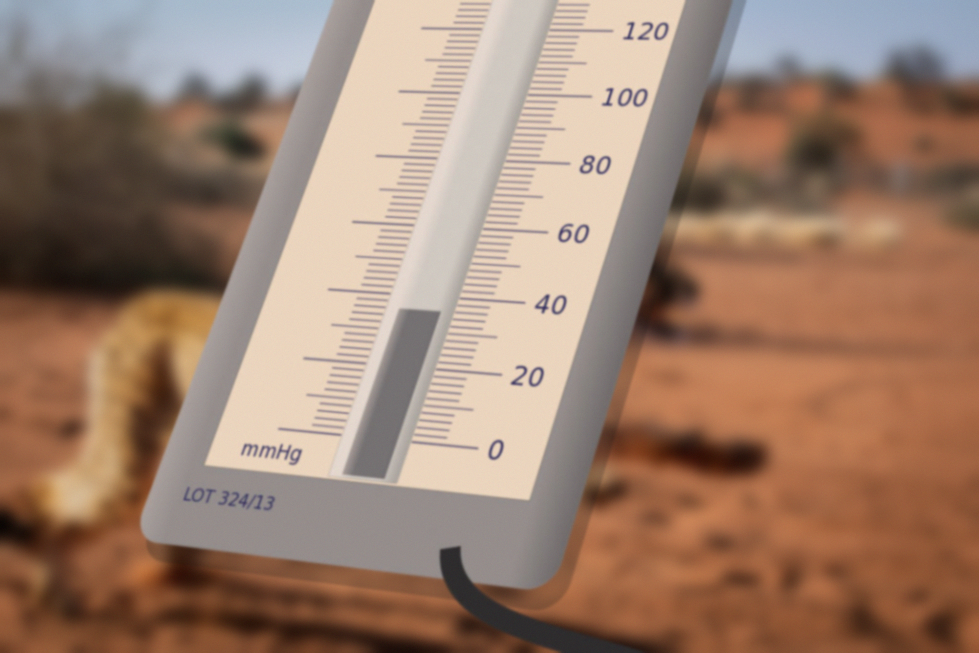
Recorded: 36 mmHg
